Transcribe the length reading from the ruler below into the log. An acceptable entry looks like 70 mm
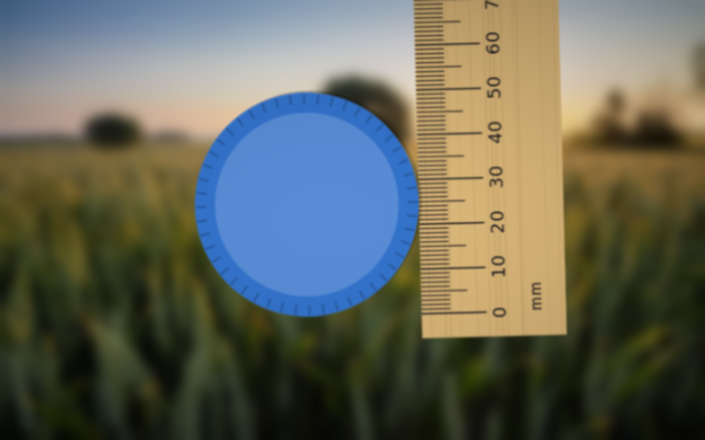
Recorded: 50 mm
